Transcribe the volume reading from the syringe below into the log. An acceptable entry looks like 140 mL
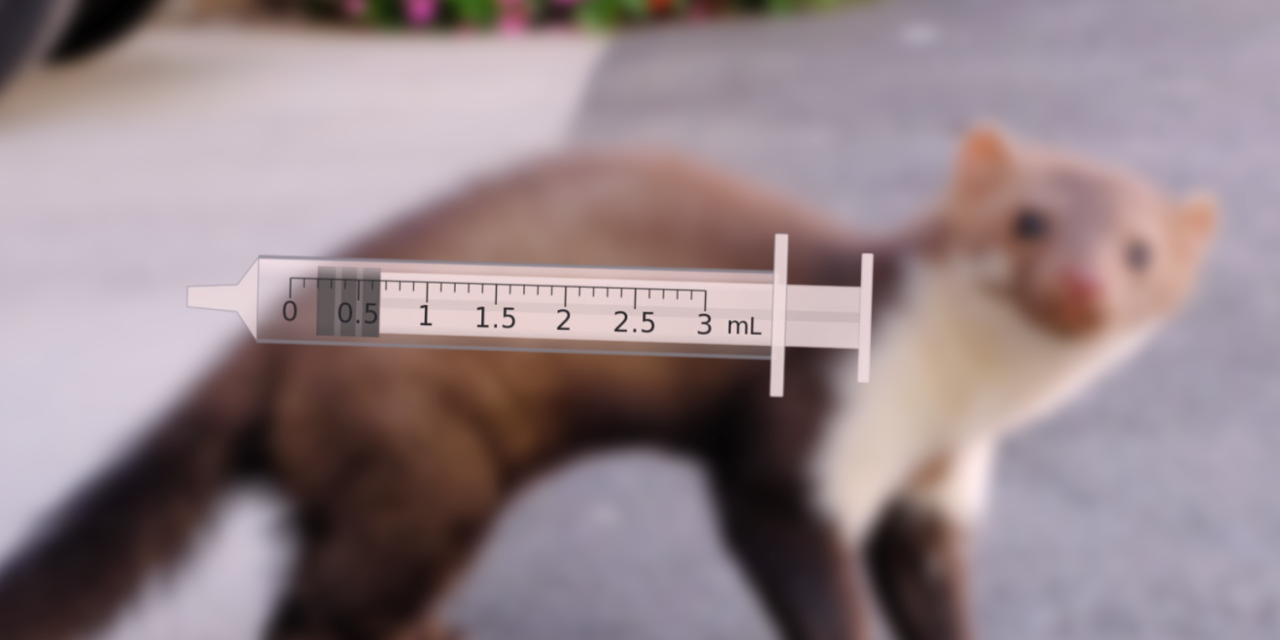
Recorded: 0.2 mL
